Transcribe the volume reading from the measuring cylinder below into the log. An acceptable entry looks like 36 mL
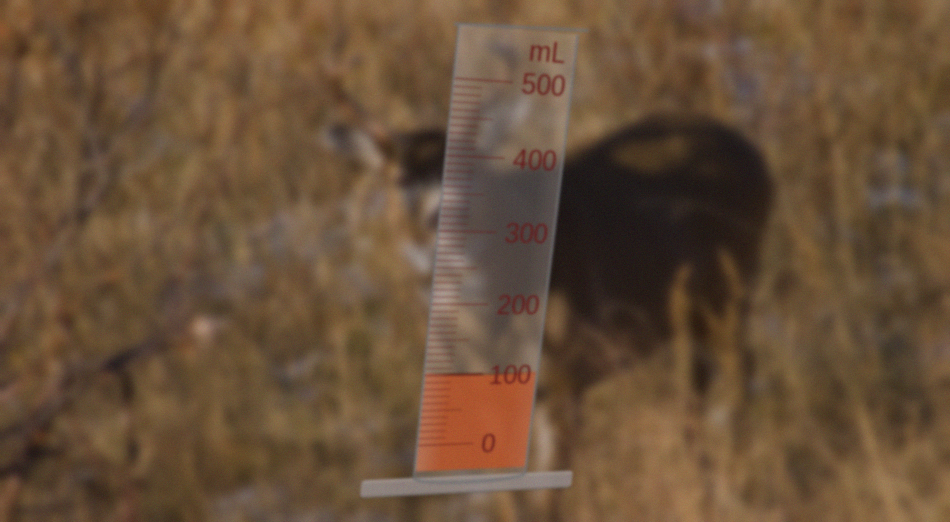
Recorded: 100 mL
